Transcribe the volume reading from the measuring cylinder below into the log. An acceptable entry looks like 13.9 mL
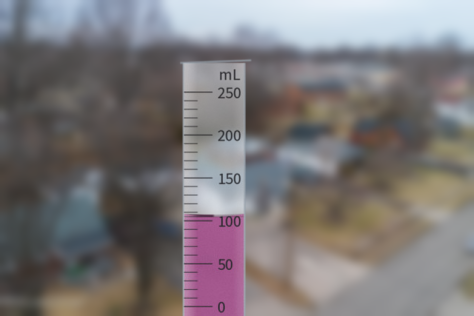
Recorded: 105 mL
